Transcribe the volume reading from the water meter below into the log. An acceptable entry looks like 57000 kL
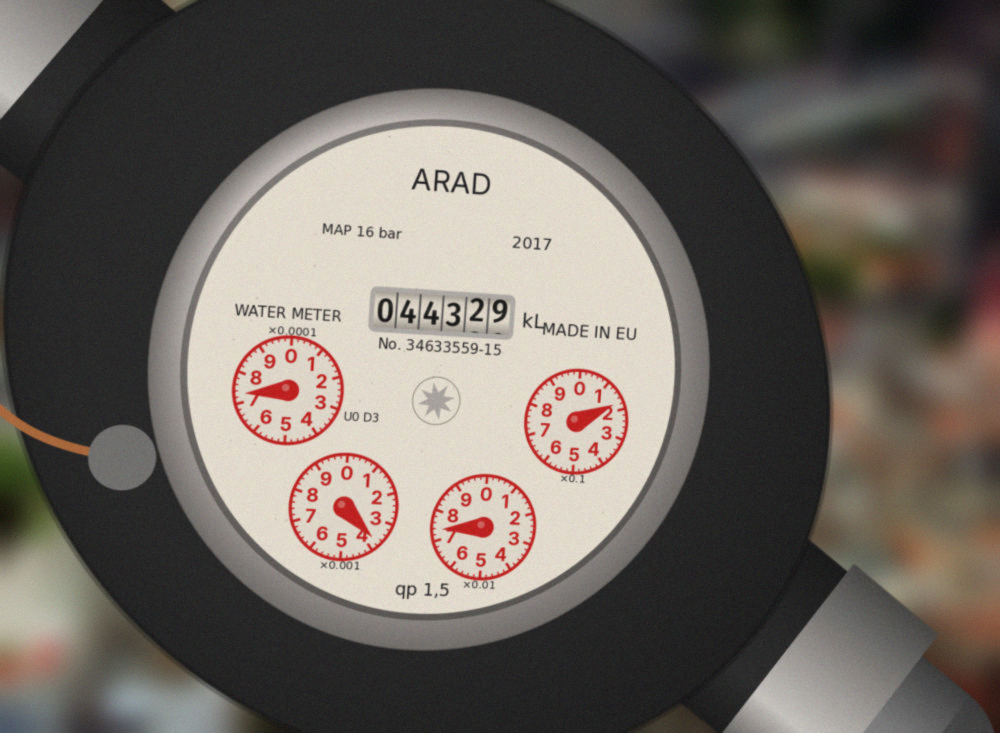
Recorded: 44329.1737 kL
